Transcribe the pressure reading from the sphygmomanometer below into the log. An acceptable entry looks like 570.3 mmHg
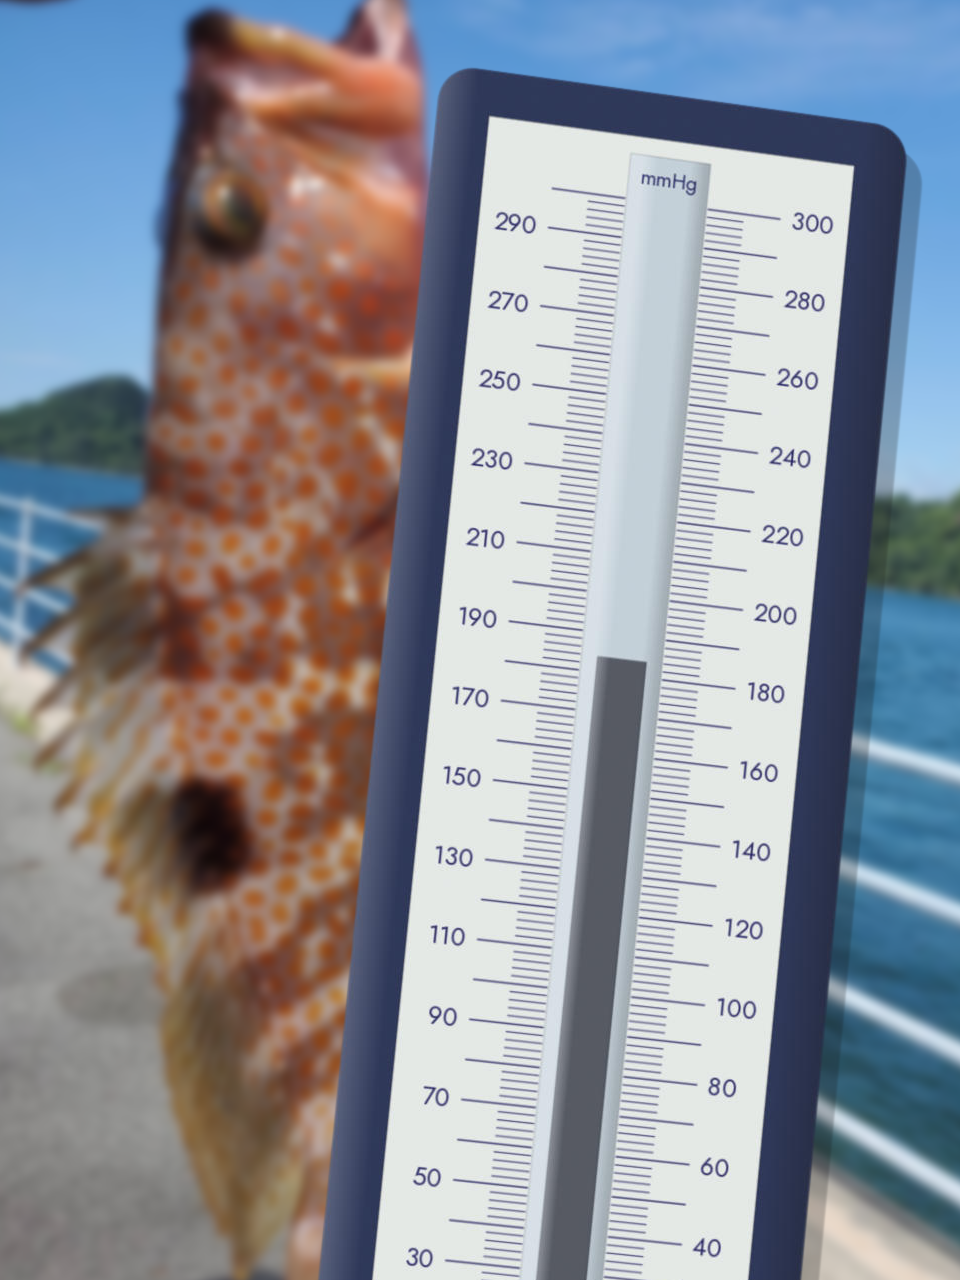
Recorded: 184 mmHg
